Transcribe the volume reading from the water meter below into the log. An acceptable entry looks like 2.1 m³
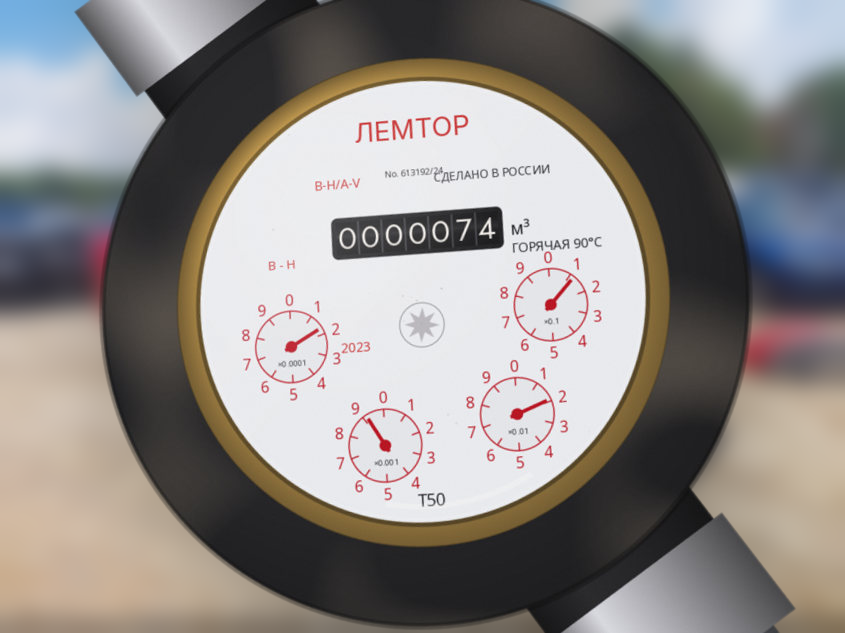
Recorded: 74.1191 m³
